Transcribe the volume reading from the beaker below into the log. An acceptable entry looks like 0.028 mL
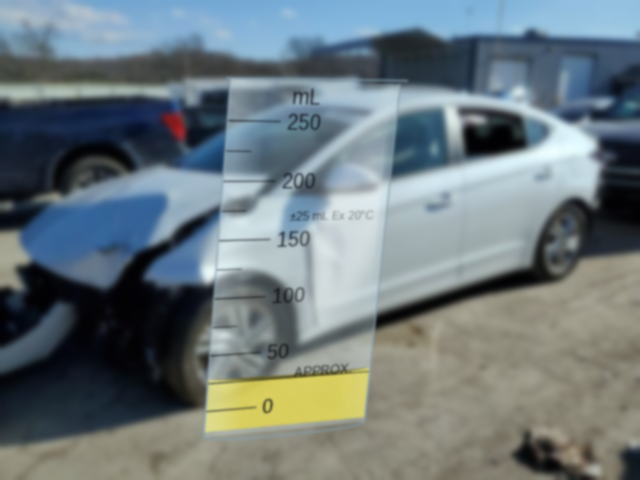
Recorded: 25 mL
